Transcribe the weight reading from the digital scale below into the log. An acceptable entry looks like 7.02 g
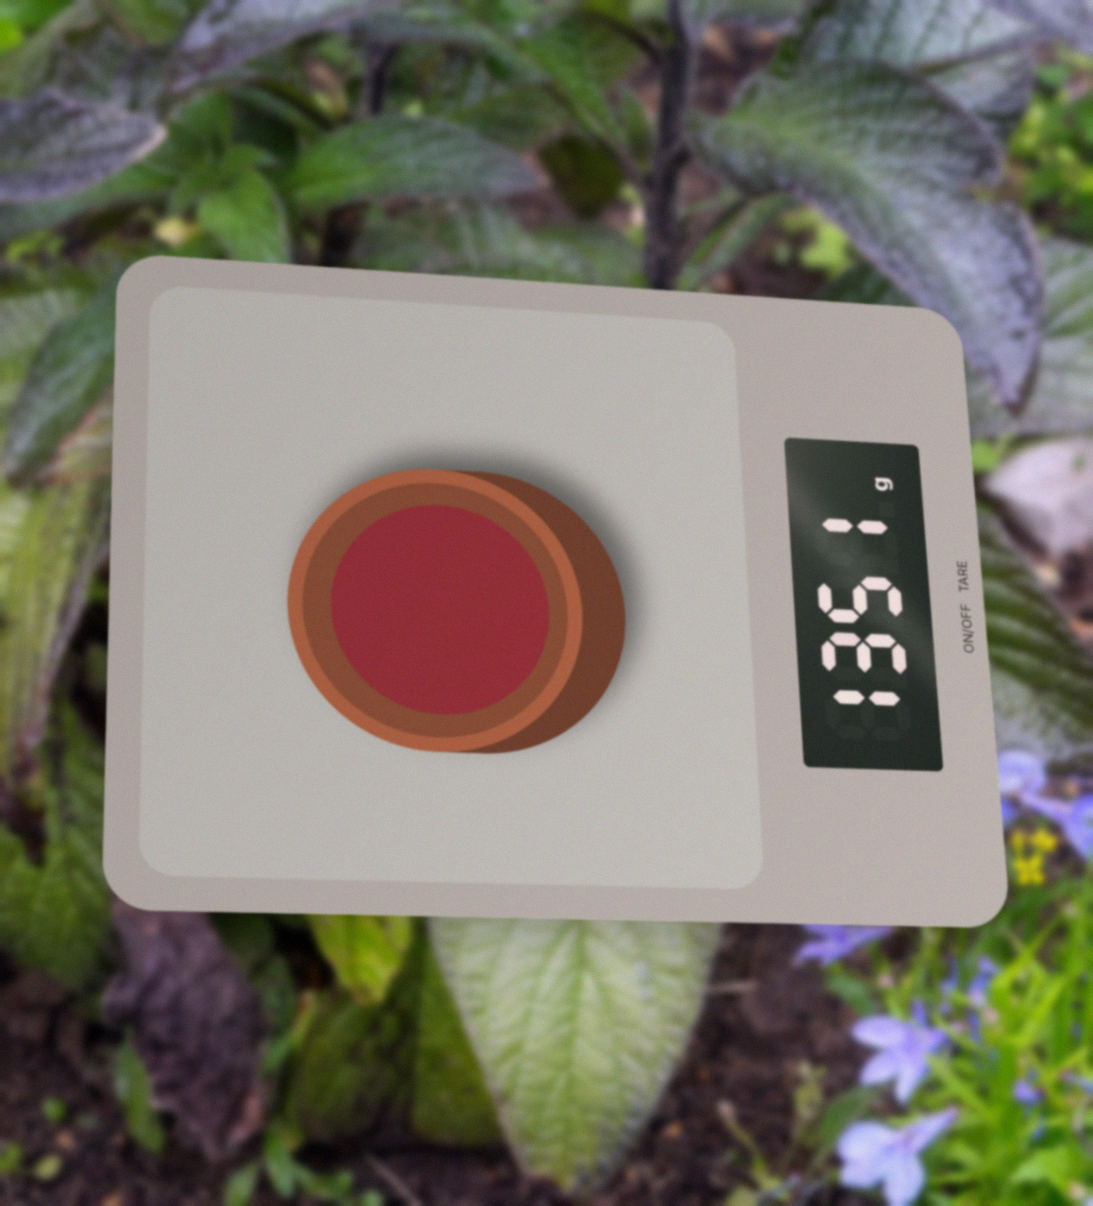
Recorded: 1351 g
